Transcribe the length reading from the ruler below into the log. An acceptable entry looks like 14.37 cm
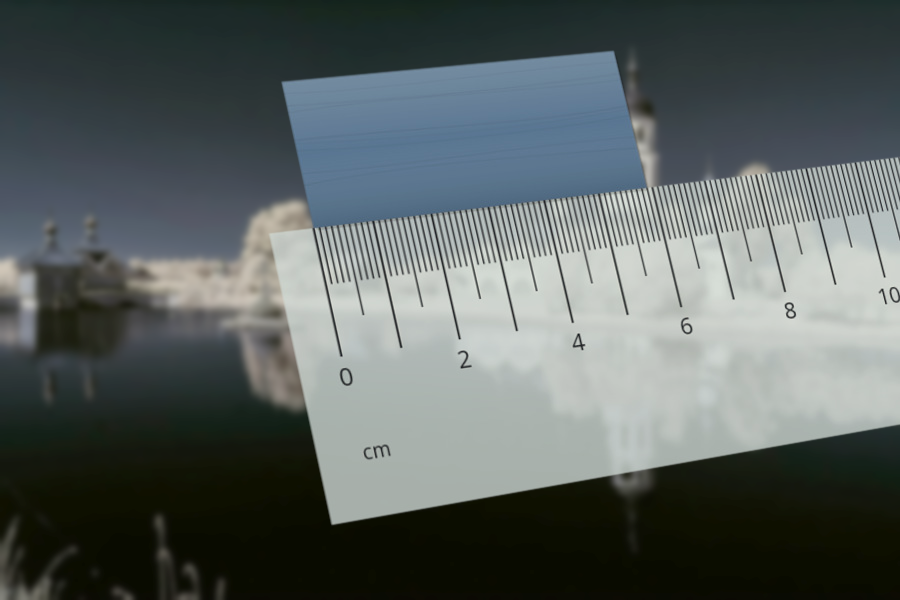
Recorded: 5.9 cm
